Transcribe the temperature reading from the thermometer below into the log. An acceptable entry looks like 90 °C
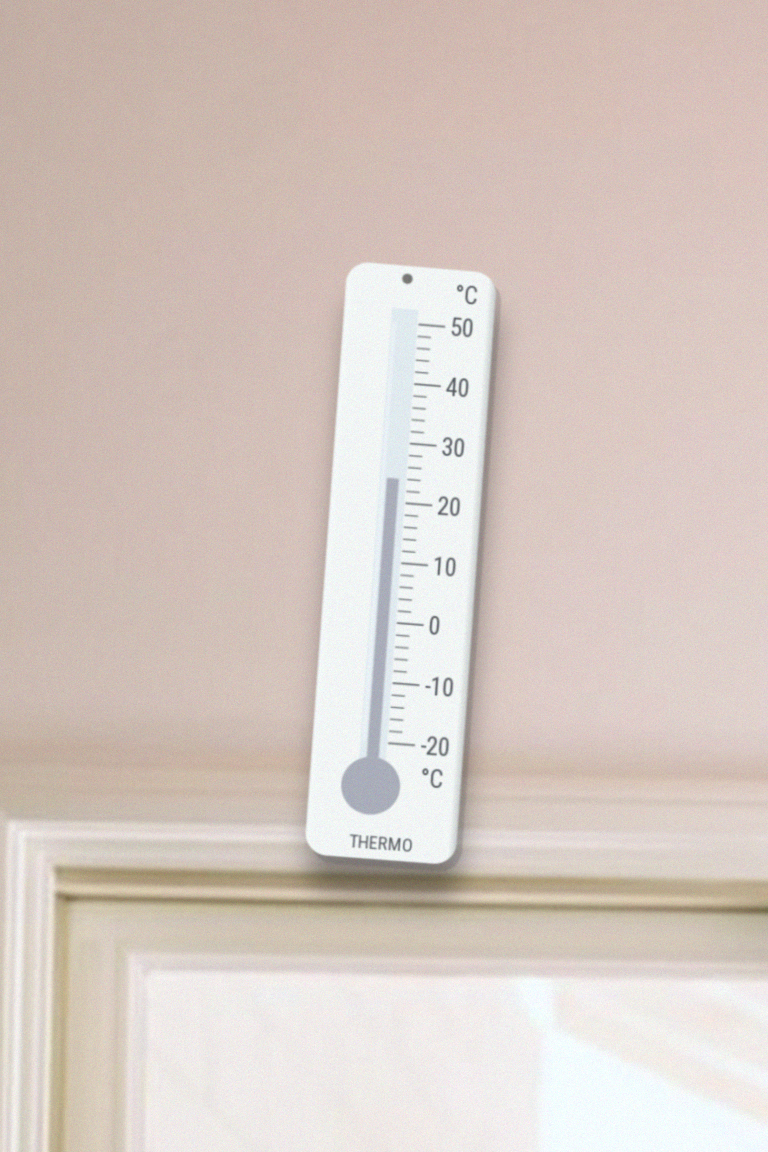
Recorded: 24 °C
